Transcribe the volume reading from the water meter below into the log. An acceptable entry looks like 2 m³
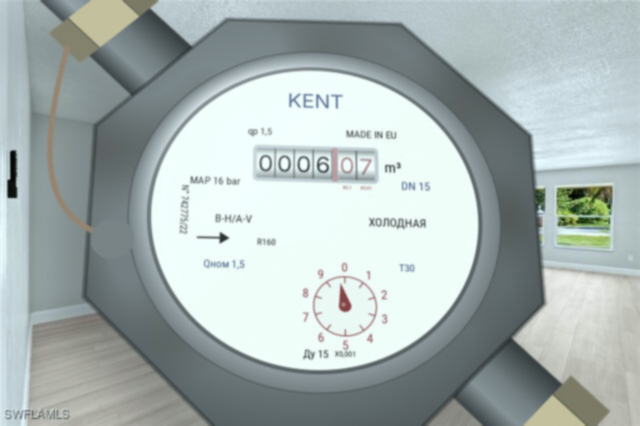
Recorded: 6.069 m³
